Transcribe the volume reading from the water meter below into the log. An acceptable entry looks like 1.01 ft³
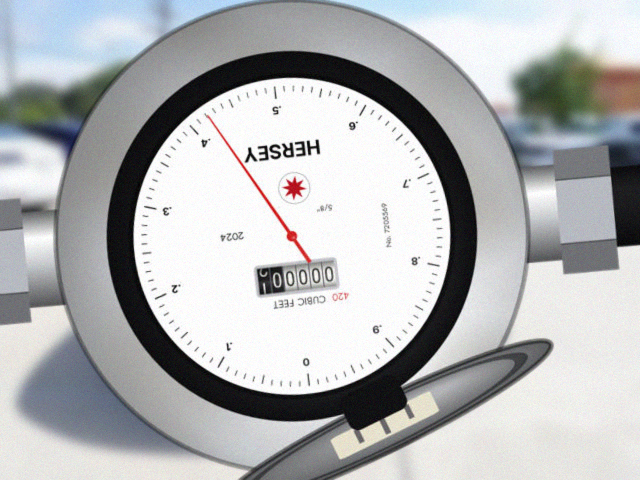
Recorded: 1.42 ft³
